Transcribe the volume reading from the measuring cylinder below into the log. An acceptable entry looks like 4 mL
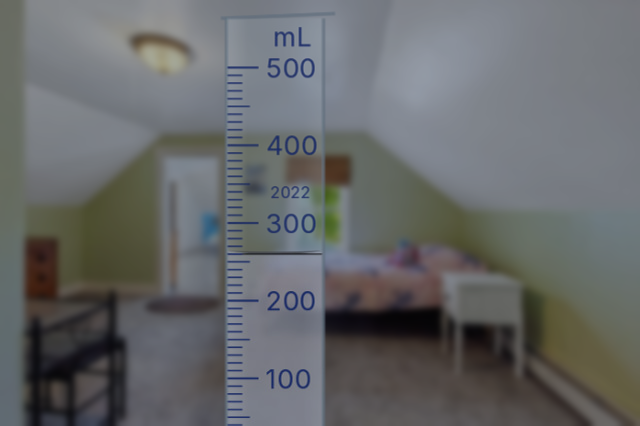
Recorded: 260 mL
